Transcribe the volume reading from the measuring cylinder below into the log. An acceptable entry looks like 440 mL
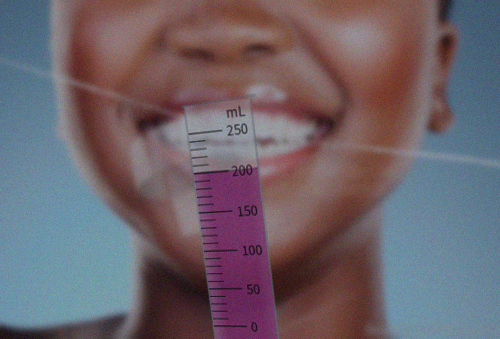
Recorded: 200 mL
